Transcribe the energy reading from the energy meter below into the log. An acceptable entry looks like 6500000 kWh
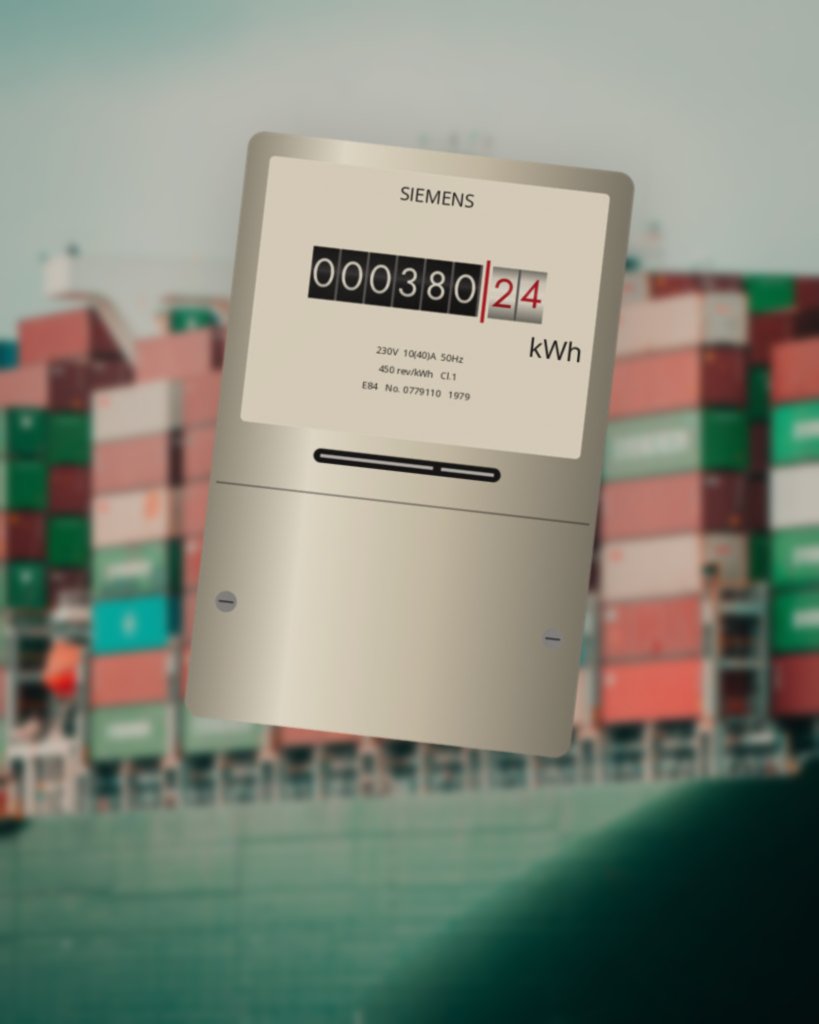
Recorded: 380.24 kWh
